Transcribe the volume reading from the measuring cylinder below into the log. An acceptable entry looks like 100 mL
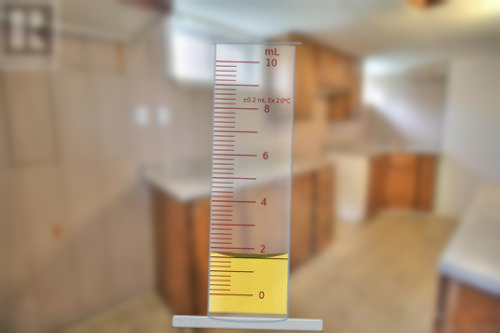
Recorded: 1.6 mL
